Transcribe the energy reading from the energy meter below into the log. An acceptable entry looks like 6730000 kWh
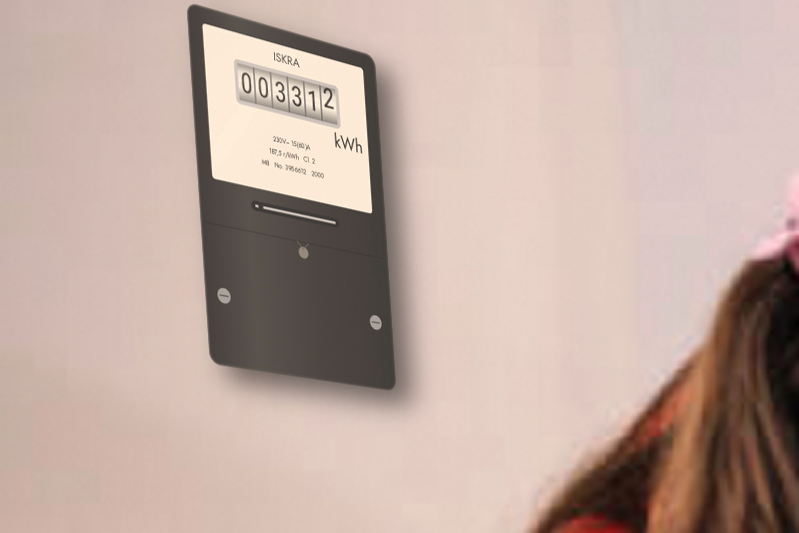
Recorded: 3312 kWh
